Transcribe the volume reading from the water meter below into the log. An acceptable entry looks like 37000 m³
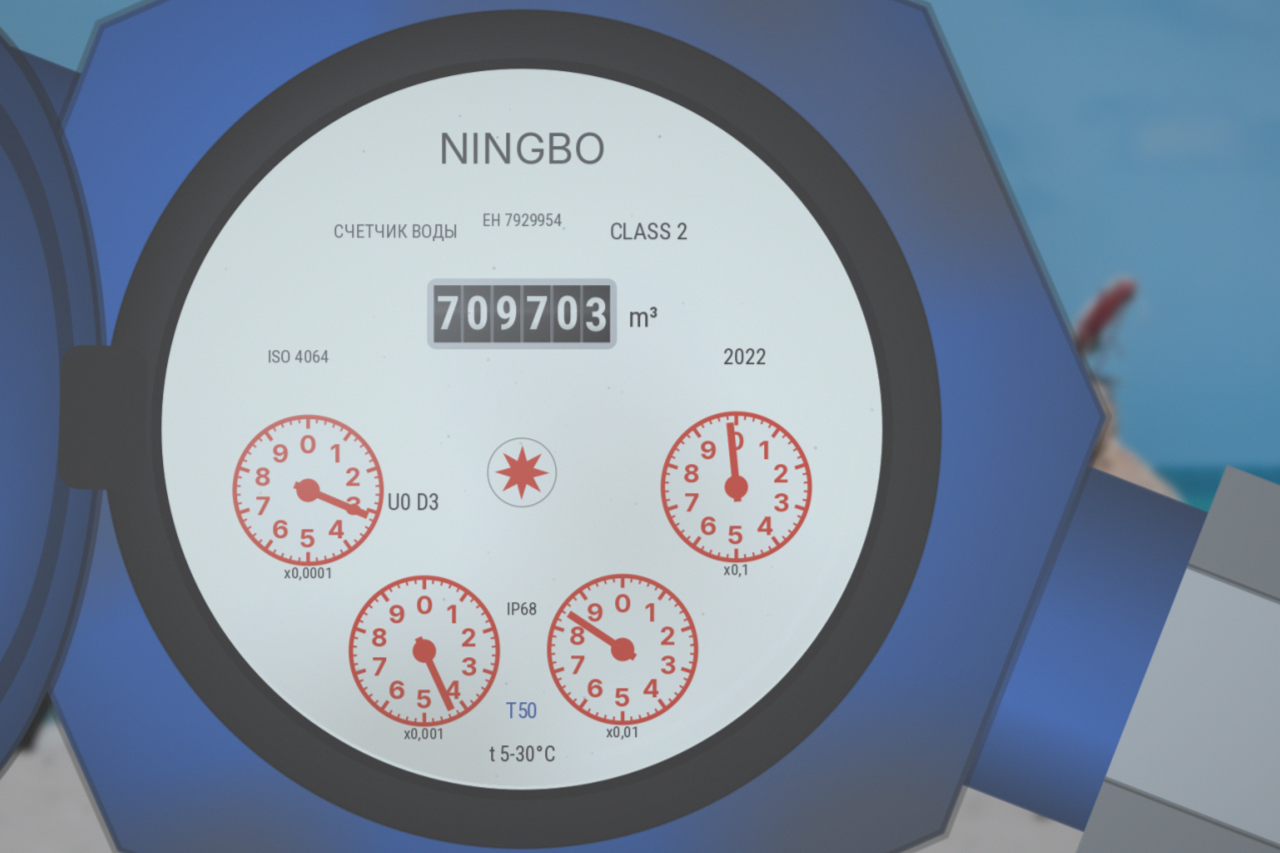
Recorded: 709702.9843 m³
